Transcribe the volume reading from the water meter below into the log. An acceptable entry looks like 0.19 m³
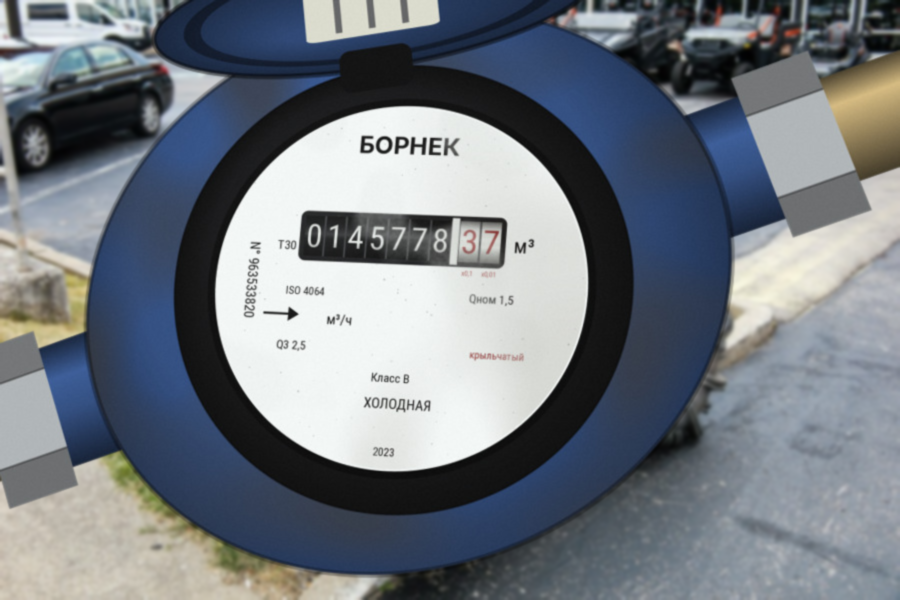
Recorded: 145778.37 m³
